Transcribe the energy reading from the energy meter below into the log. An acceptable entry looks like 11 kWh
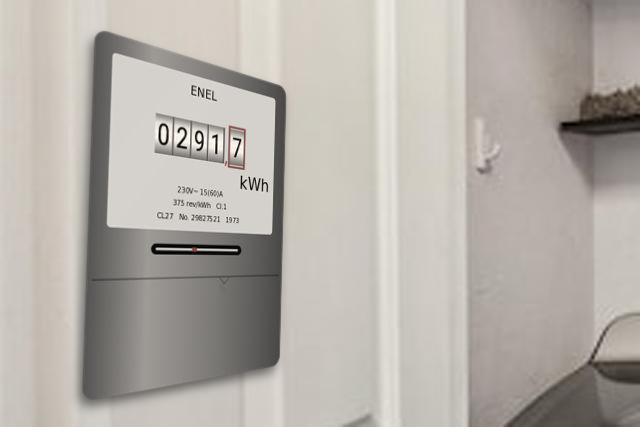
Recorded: 291.7 kWh
